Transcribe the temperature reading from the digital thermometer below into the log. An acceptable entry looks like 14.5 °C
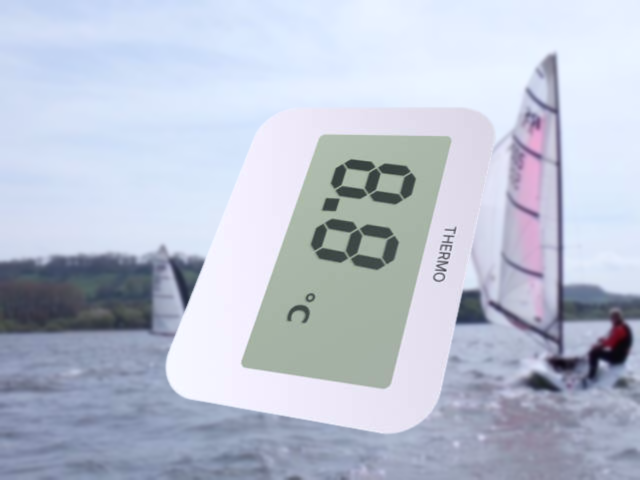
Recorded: 8.8 °C
